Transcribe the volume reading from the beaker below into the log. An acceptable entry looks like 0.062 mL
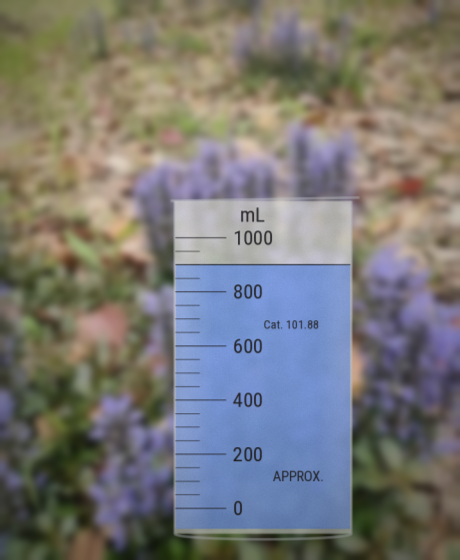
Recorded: 900 mL
